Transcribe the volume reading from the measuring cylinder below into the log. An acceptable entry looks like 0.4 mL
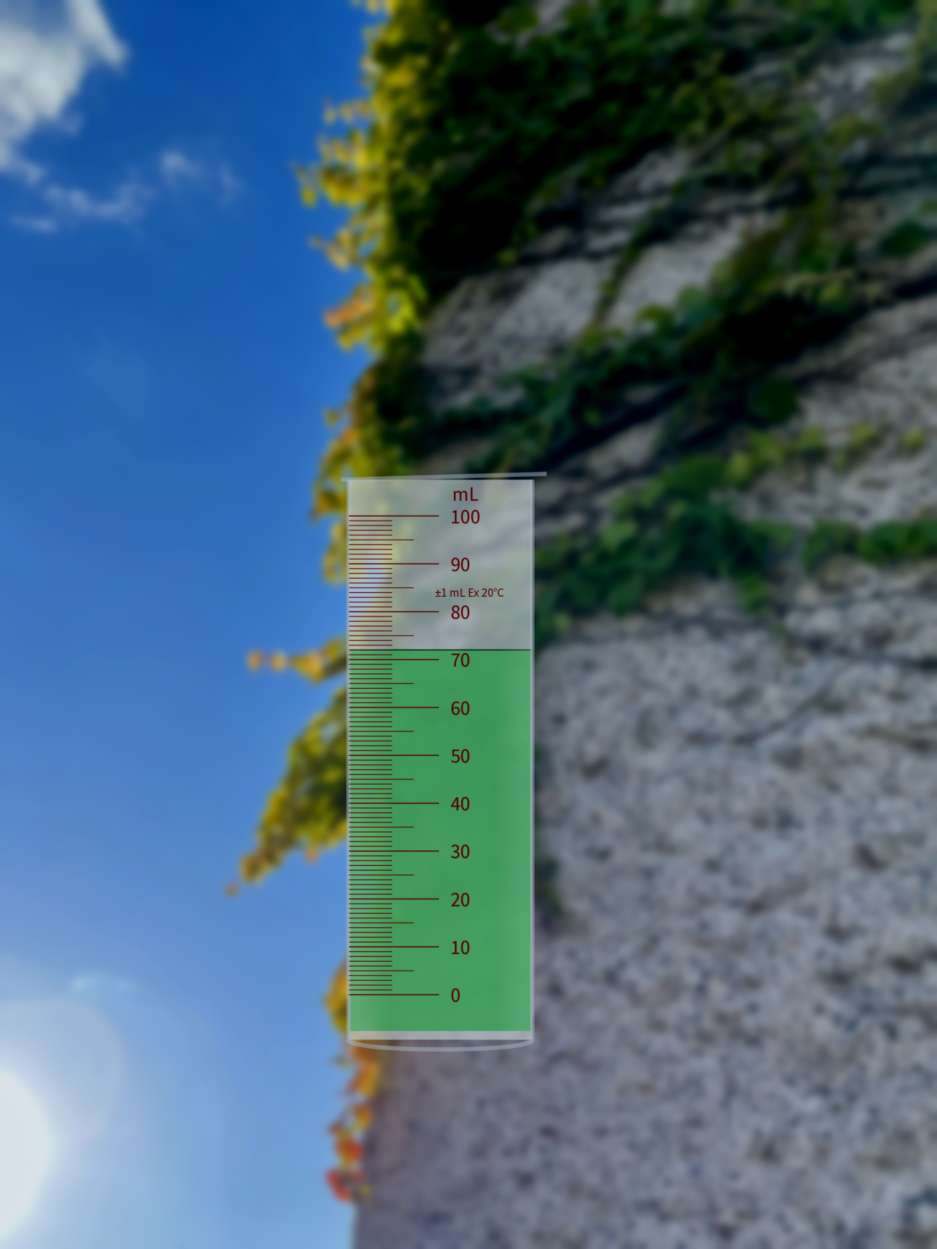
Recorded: 72 mL
